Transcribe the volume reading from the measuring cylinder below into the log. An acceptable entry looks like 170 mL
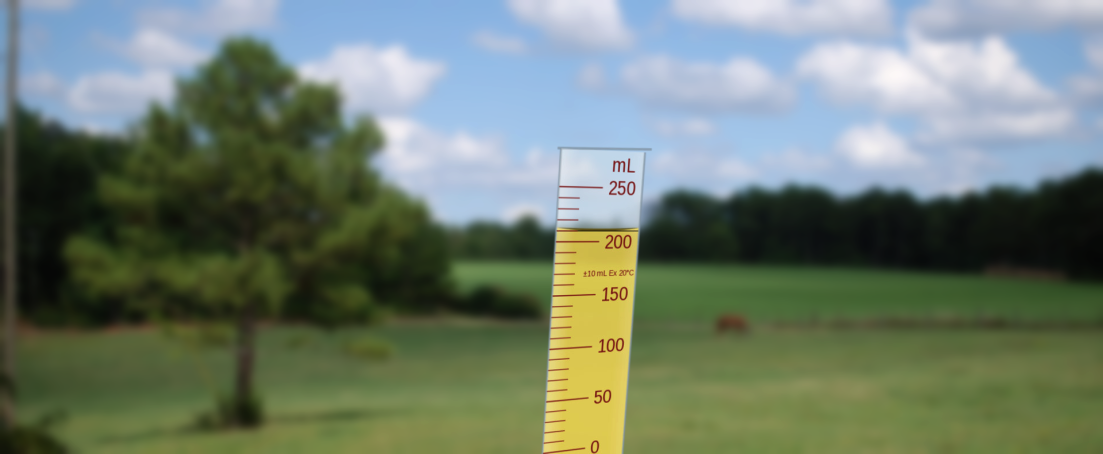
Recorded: 210 mL
